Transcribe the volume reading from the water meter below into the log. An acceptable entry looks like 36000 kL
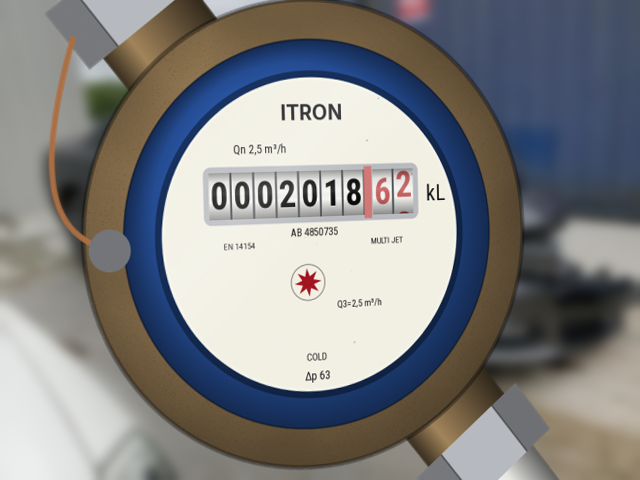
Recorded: 2018.62 kL
